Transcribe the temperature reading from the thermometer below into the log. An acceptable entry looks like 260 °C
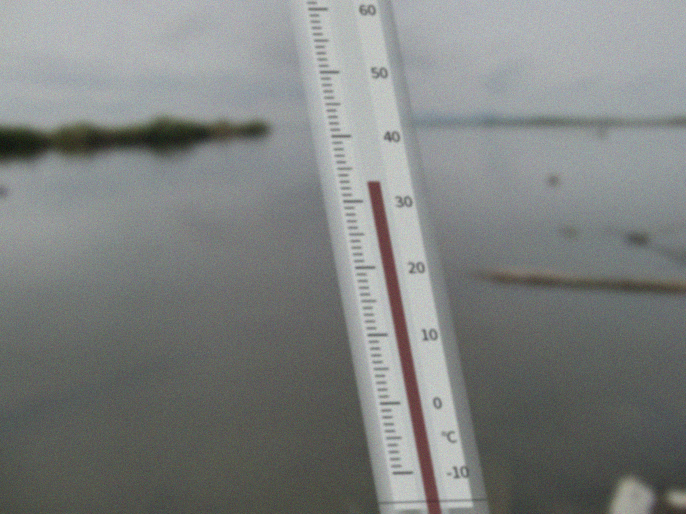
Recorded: 33 °C
